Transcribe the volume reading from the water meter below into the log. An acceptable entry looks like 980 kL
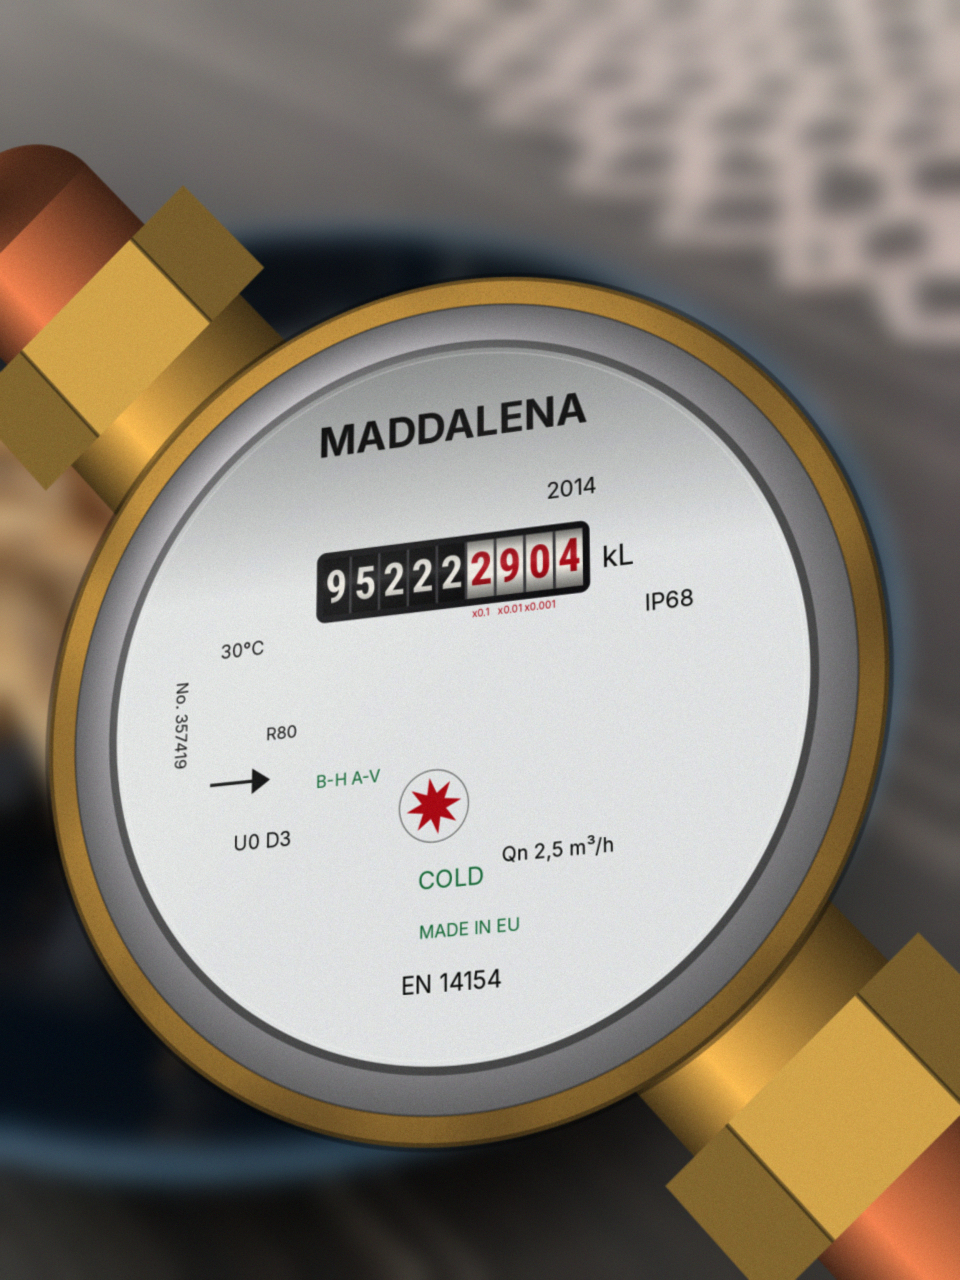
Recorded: 95222.2904 kL
